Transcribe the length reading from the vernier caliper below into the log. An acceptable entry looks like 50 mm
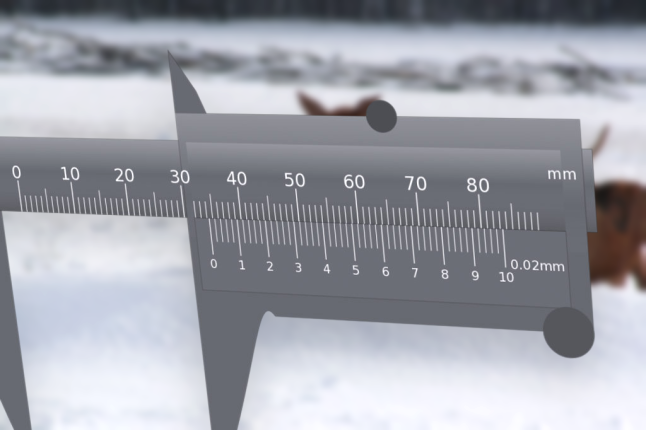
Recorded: 34.4 mm
